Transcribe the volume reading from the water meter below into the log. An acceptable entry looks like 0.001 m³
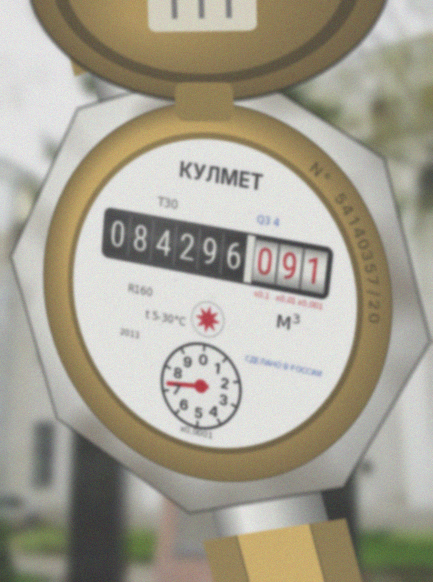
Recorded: 84296.0917 m³
